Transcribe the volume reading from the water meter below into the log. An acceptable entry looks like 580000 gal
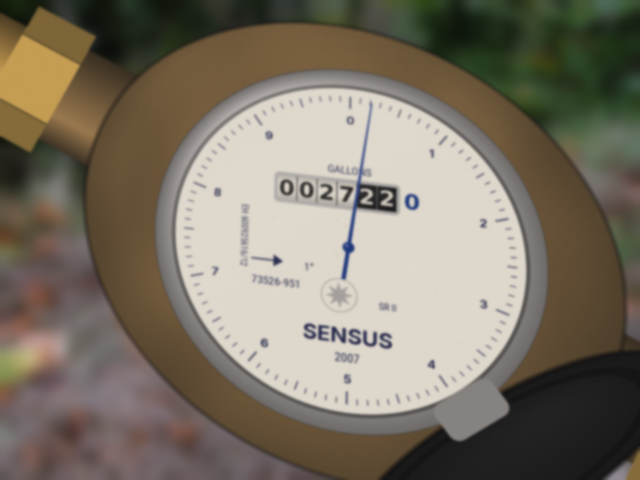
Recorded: 27220.2 gal
